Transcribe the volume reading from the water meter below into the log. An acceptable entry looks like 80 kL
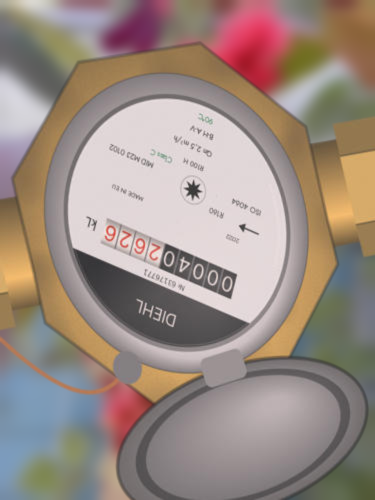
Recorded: 40.2626 kL
